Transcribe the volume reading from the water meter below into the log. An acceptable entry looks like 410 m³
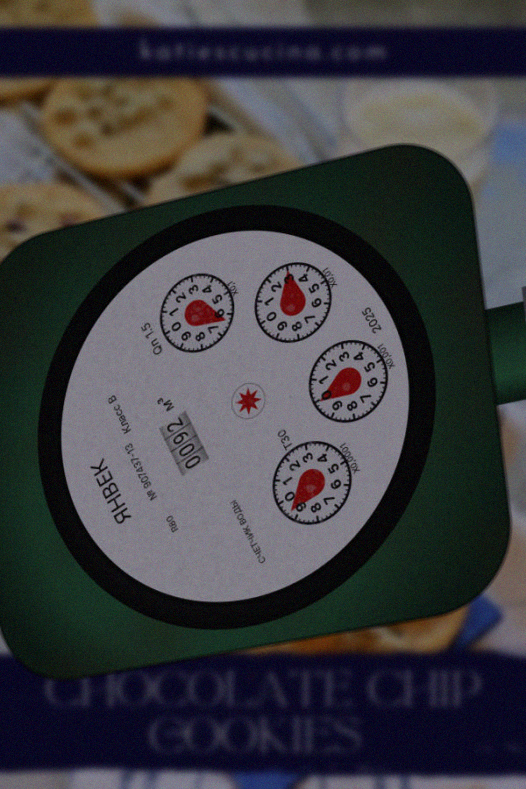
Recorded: 92.6299 m³
